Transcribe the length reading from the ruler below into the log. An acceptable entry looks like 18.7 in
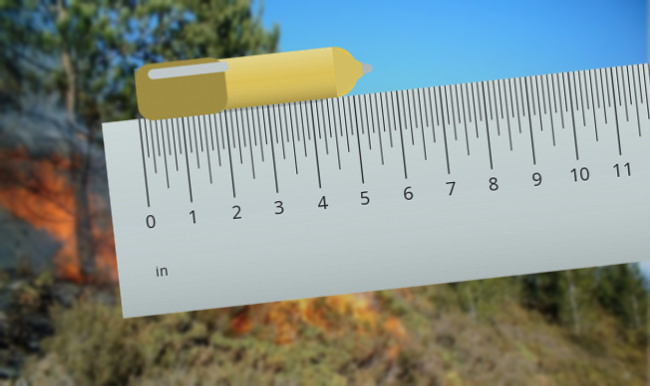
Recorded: 5.5 in
